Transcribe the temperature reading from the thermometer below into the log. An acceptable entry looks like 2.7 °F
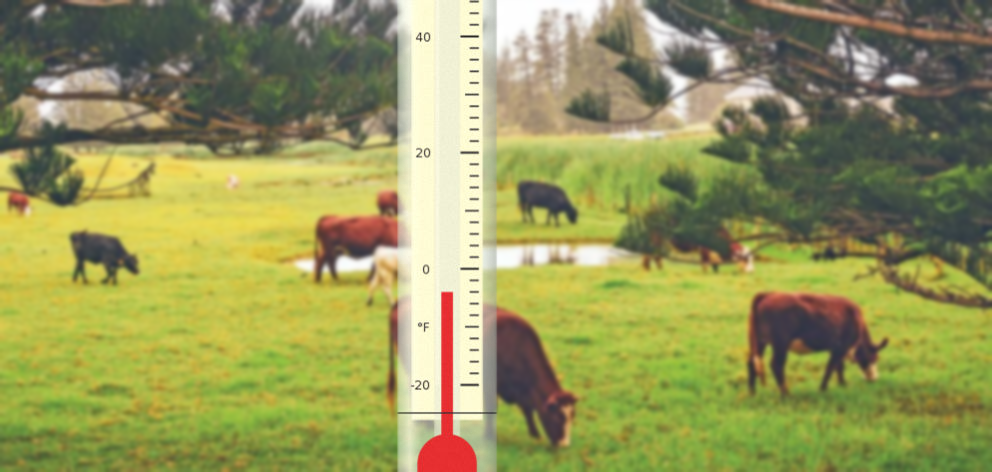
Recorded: -4 °F
